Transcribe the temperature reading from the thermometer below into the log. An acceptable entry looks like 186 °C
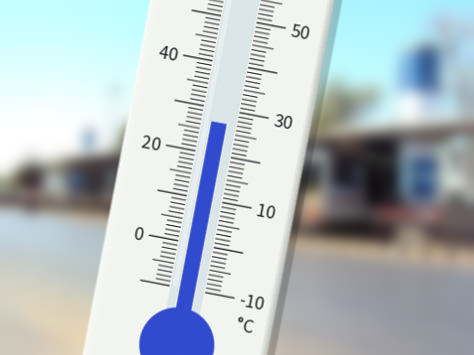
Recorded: 27 °C
